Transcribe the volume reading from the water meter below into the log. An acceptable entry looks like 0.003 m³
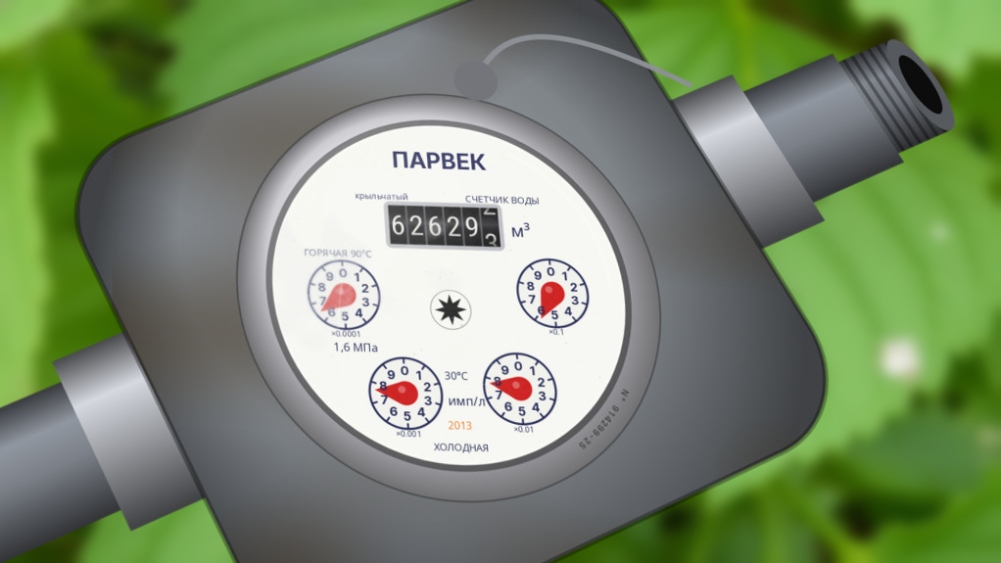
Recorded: 626292.5776 m³
